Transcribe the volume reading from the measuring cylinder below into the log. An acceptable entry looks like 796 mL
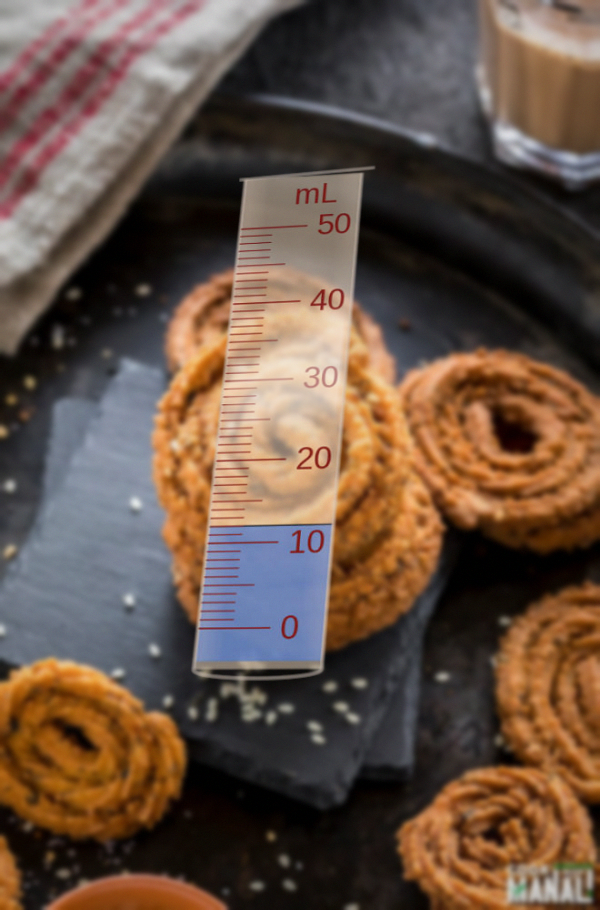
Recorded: 12 mL
